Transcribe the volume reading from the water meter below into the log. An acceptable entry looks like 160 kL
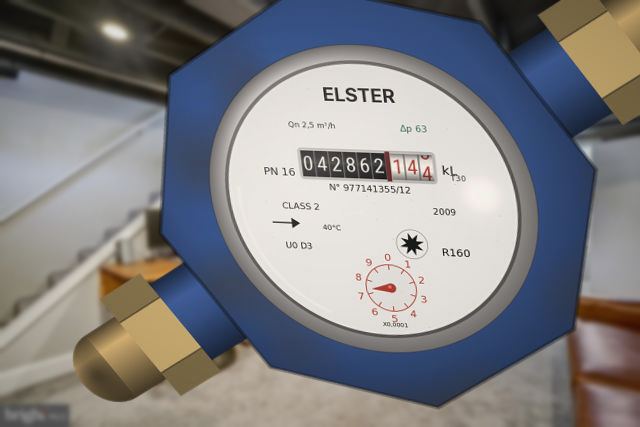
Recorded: 42862.1437 kL
